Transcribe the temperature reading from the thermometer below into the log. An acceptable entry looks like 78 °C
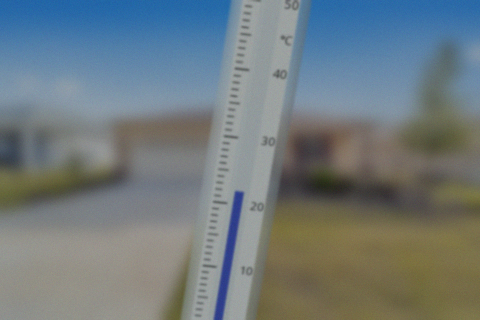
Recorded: 22 °C
